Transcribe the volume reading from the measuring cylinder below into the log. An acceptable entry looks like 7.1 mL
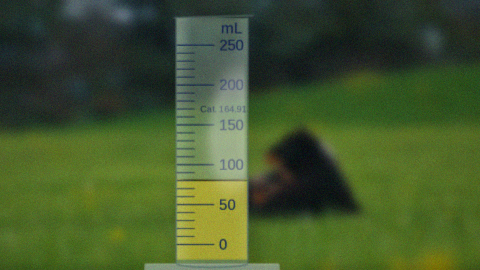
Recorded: 80 mL
